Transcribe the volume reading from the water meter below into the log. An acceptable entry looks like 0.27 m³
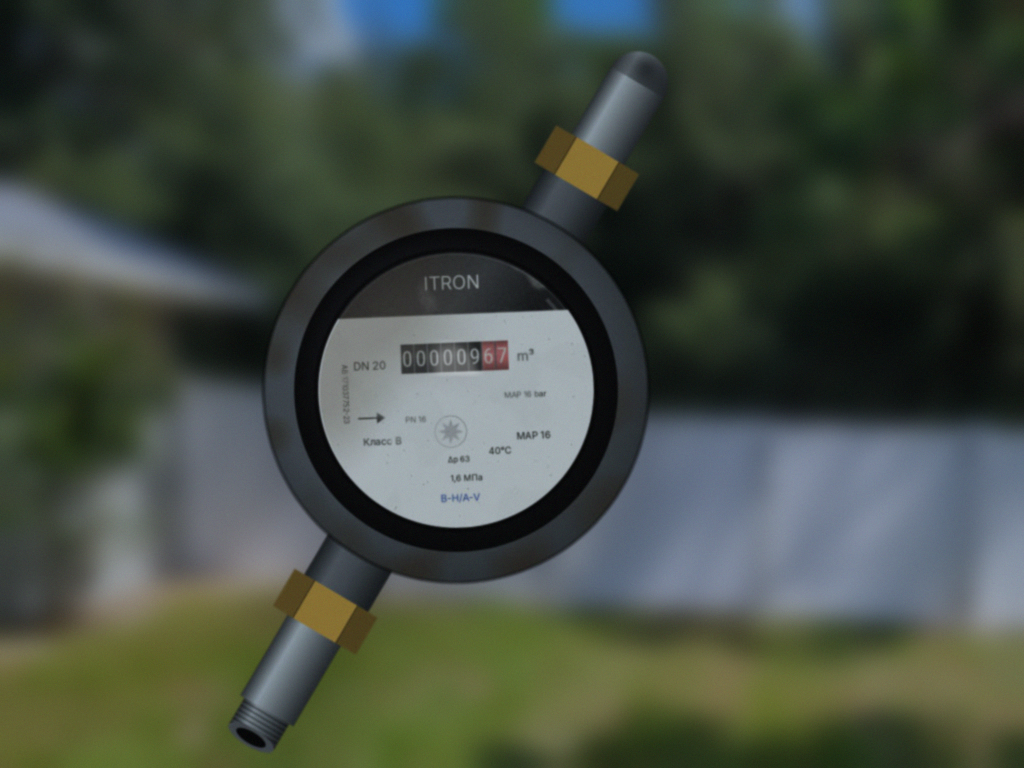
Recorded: 9.67 m³
